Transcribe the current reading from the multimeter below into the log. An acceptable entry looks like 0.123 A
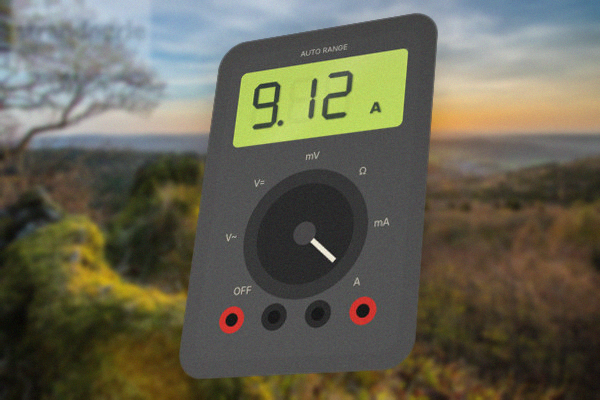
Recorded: 9.12 A
